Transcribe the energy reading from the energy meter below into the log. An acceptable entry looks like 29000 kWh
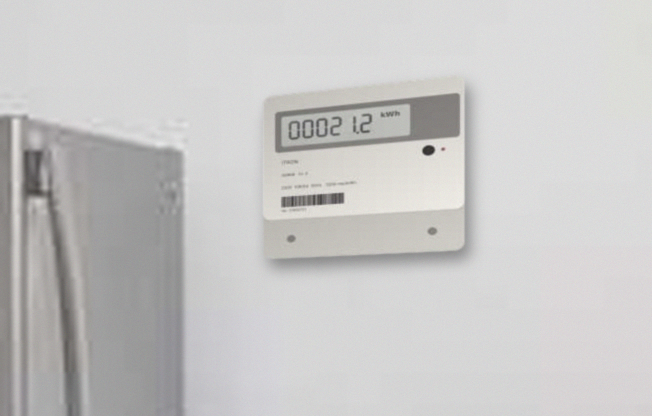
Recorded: 21.2 kWh
